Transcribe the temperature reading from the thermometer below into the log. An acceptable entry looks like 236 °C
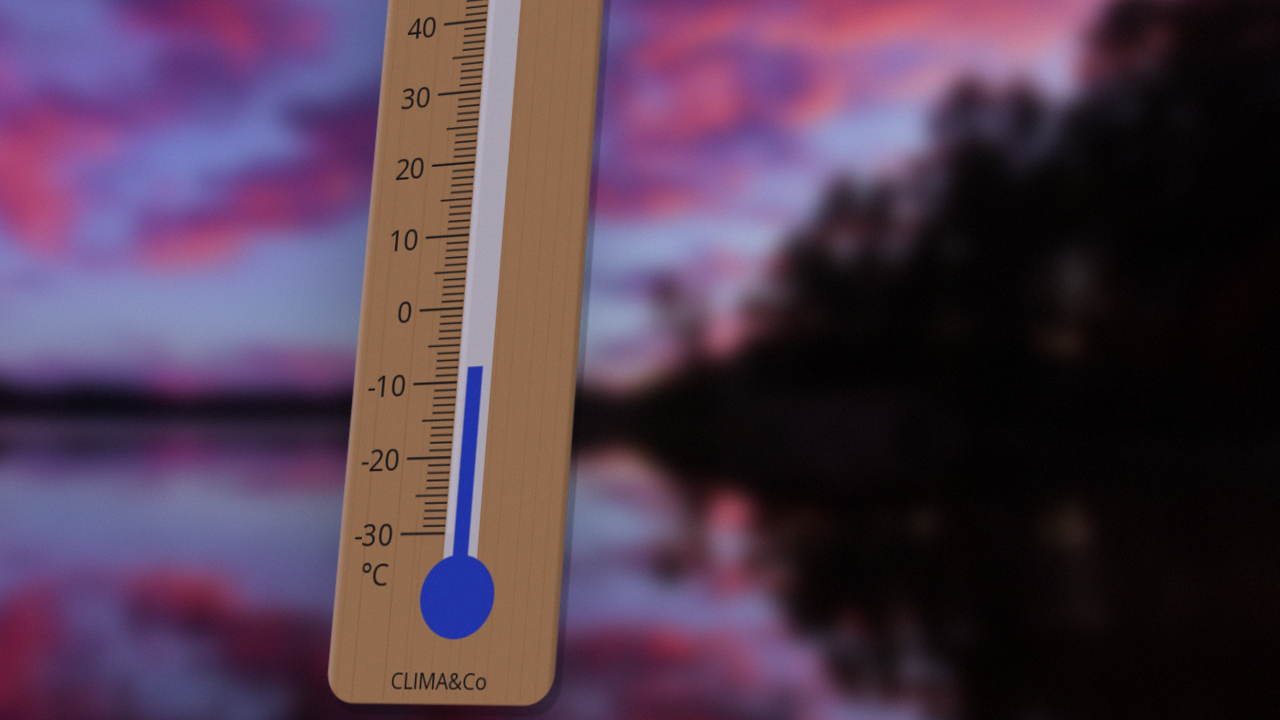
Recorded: -8 °C
